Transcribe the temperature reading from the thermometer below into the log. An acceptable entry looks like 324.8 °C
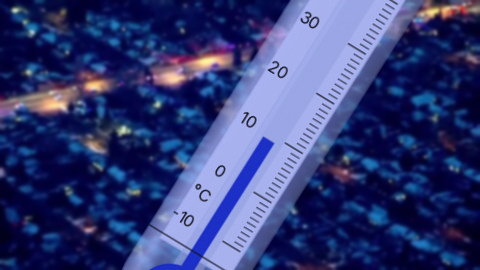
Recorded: 9 °C
